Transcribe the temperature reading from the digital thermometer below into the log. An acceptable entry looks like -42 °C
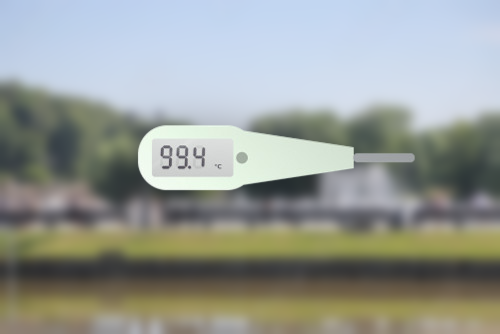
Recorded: 99.4 °C
